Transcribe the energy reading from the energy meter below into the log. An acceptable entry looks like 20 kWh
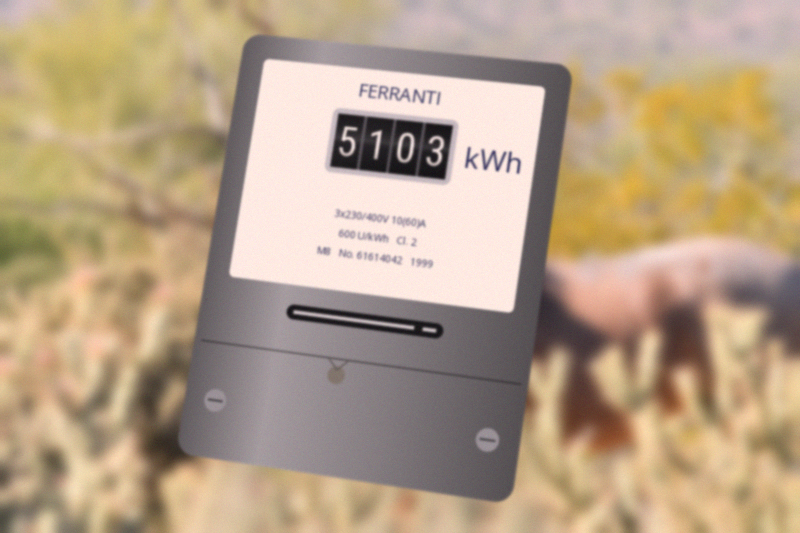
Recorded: 5103 kWh
